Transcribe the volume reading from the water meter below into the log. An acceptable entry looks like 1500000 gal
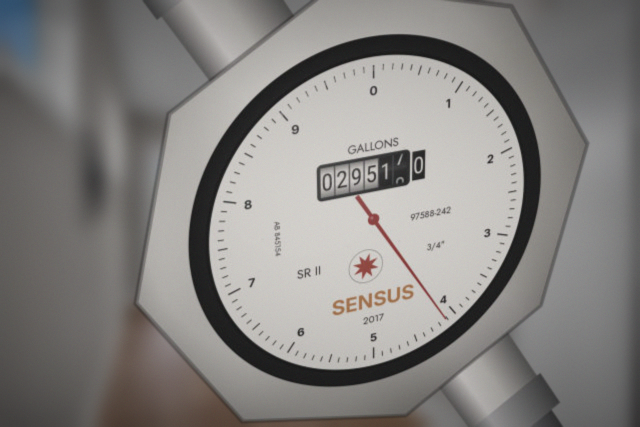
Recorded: 295174.1 gal
